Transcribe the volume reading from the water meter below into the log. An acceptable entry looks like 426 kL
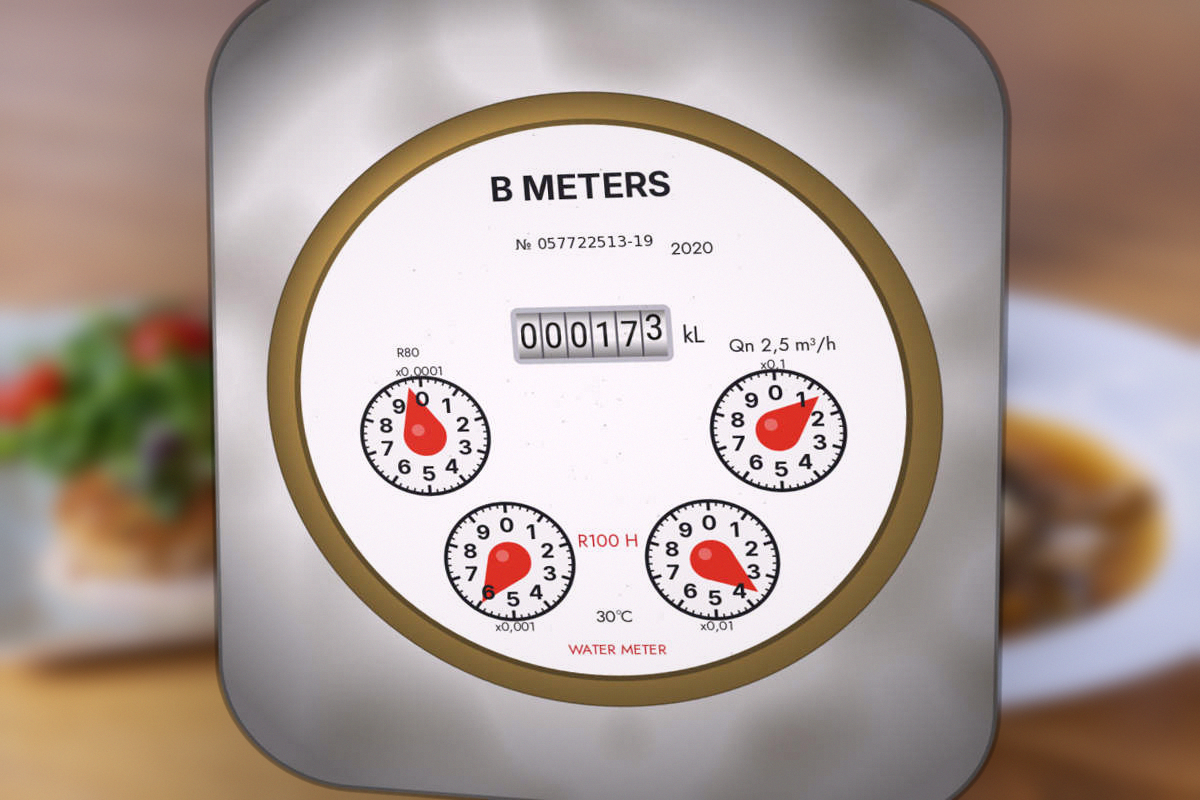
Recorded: 173.1359 kL
